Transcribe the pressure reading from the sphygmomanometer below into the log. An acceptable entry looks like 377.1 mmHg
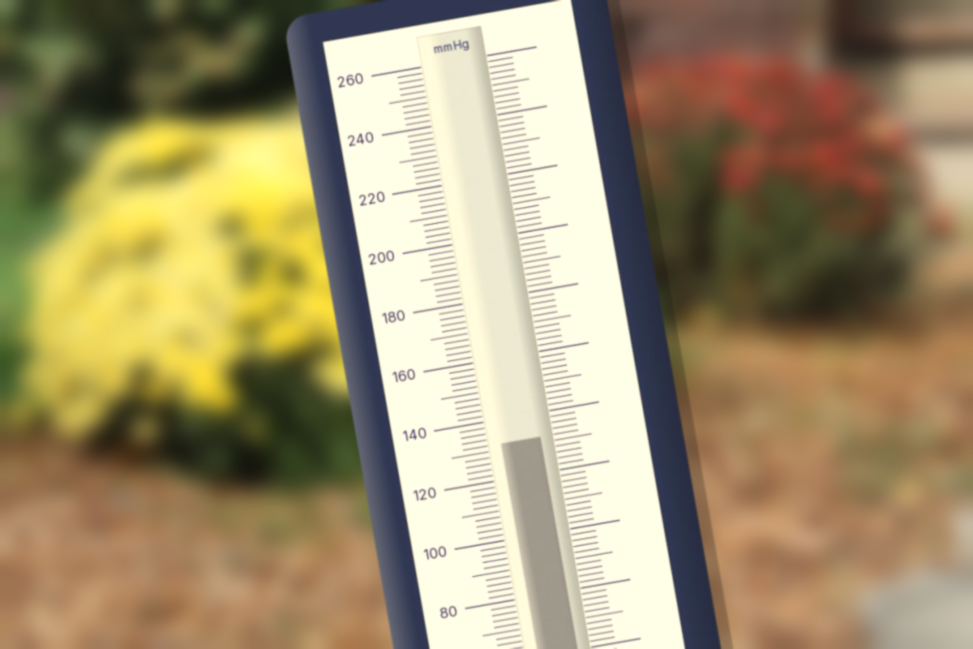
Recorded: 132 mmHg
